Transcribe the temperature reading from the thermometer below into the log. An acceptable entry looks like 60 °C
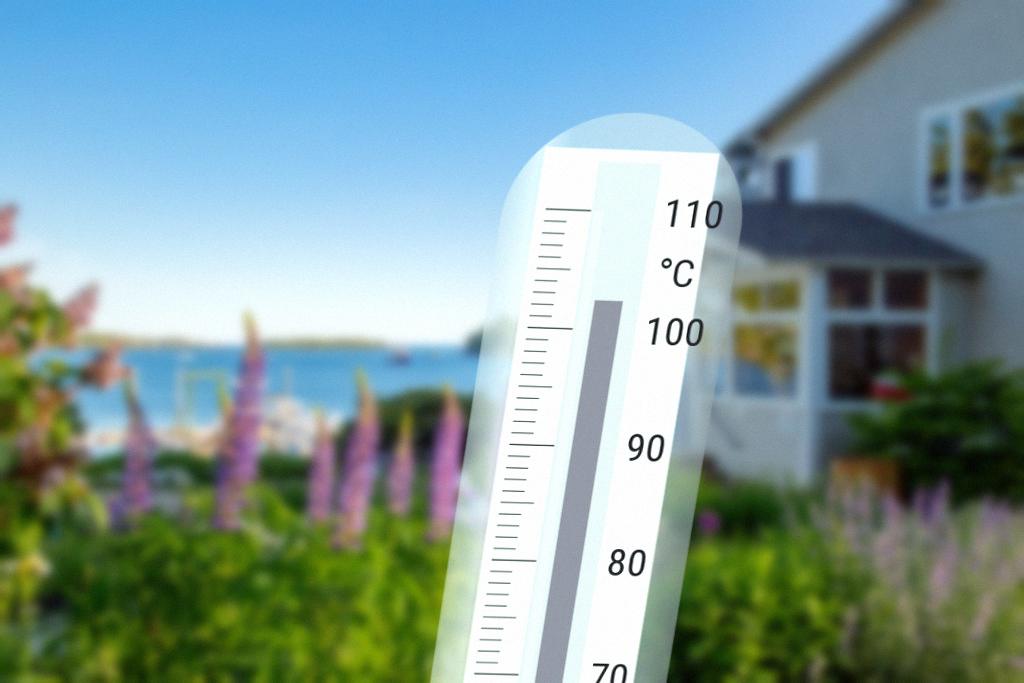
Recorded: 102.5 °C
